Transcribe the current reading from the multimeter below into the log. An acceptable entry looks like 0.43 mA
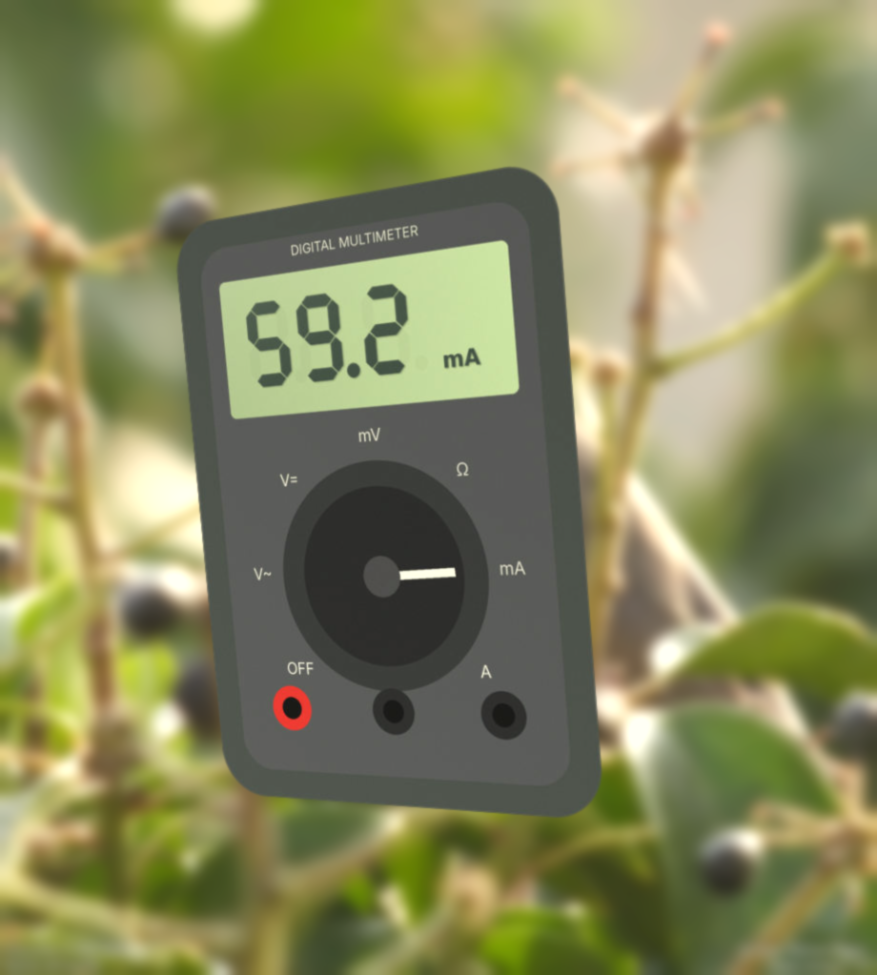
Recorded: 59.2 mA
